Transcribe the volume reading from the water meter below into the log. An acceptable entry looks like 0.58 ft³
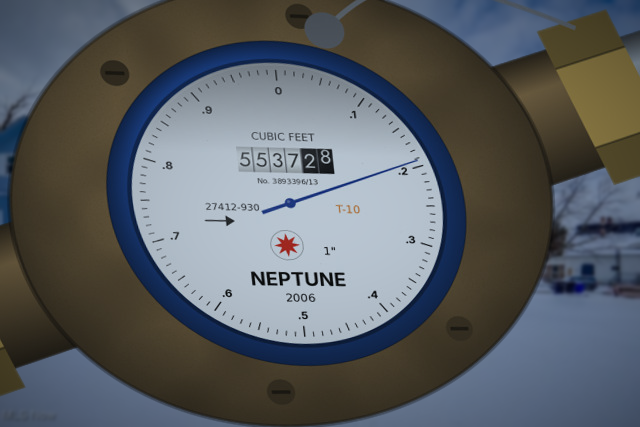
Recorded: 553728.19 ft³
